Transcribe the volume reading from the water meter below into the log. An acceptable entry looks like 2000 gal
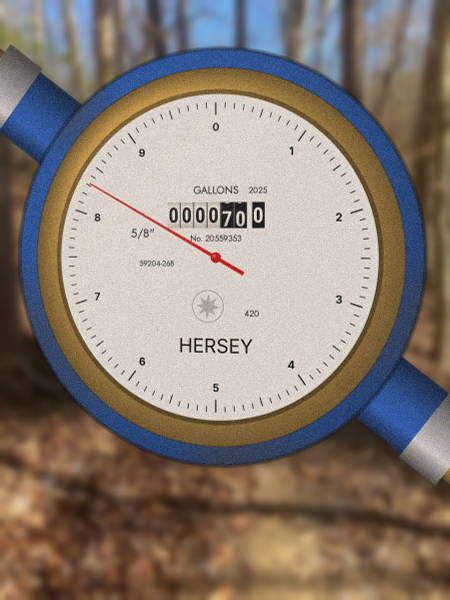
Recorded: 698.3 gal
